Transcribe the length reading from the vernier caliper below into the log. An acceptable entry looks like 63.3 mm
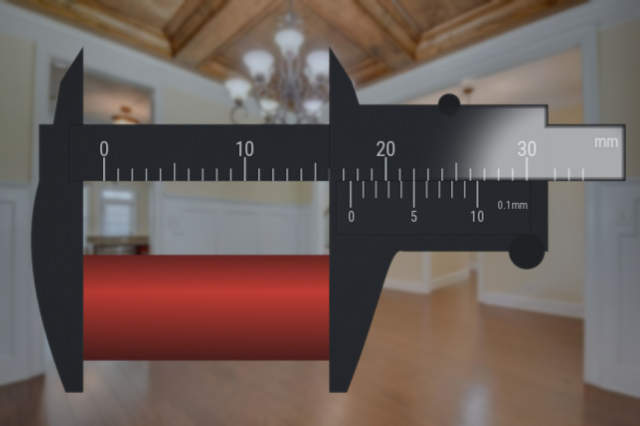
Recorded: 17.5 mm
